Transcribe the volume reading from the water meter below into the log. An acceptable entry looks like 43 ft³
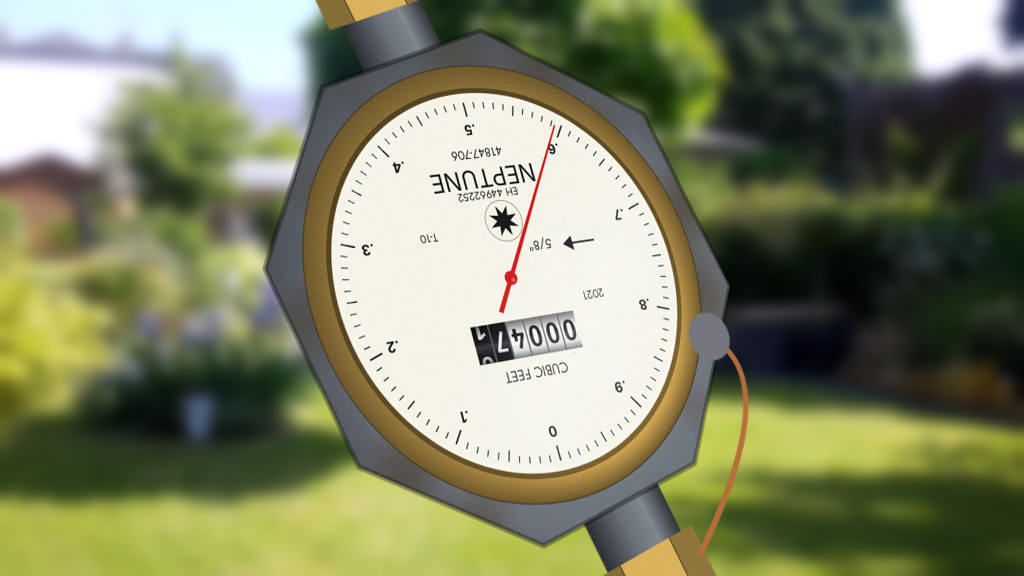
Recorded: 470.59 ft³
